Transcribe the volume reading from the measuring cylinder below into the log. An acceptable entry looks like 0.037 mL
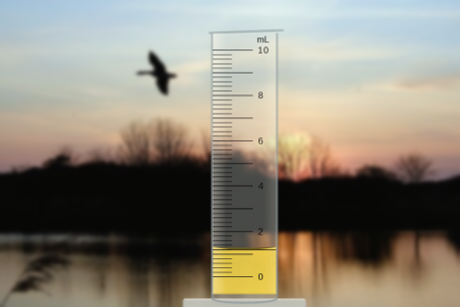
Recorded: 1.2 mL
